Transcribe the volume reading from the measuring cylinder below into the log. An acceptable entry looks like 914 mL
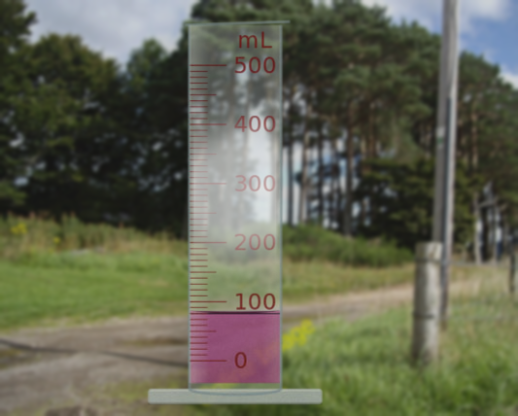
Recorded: 80 mL
